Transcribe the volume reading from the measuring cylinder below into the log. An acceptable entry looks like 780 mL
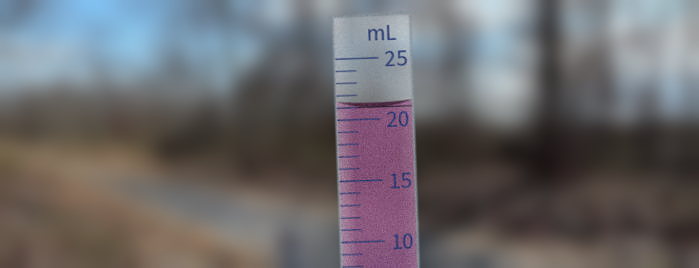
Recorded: 21 mL
